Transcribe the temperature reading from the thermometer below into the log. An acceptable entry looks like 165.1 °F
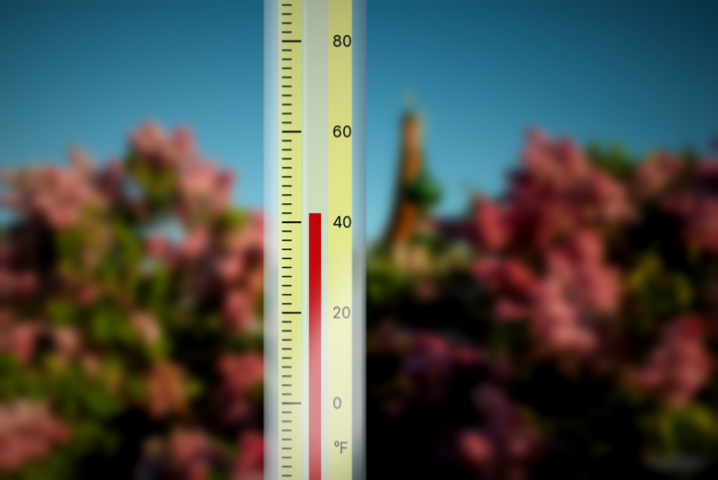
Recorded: 42 °F
